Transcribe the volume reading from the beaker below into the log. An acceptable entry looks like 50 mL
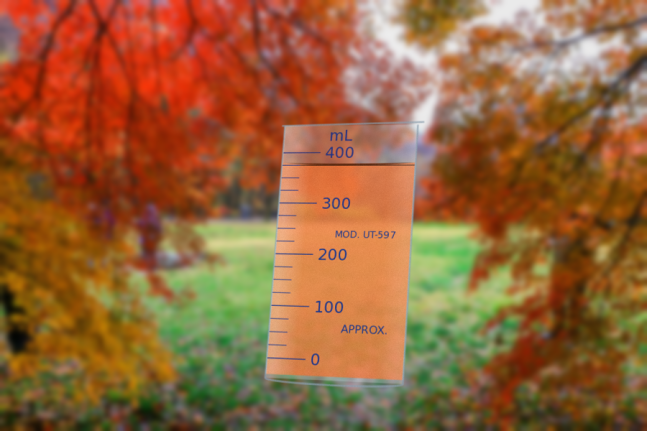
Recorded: 375 mL
